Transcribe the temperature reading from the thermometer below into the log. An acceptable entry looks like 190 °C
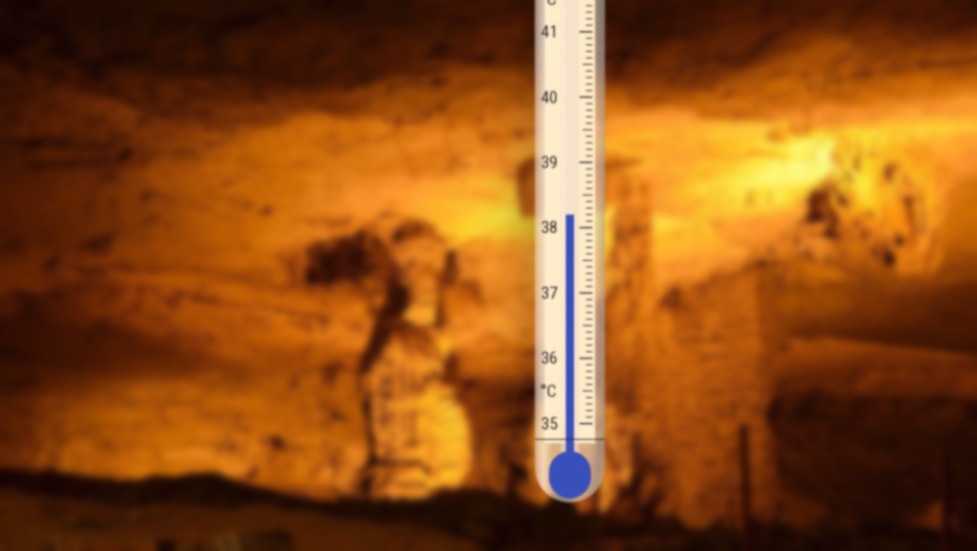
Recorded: 38.2 °C
